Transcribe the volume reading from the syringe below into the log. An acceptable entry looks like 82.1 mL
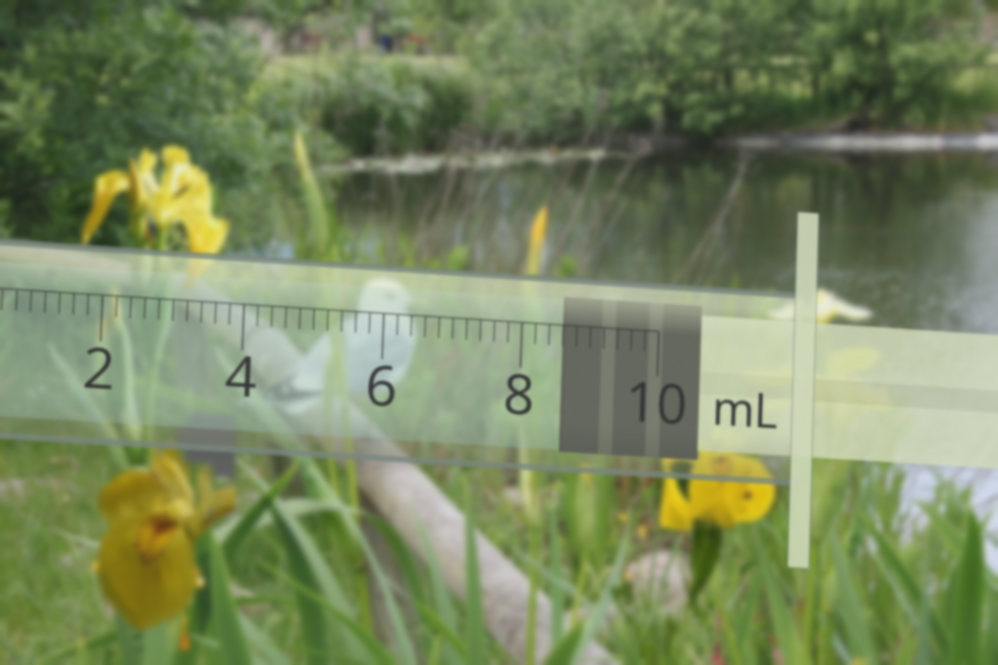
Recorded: 8.6 mL
